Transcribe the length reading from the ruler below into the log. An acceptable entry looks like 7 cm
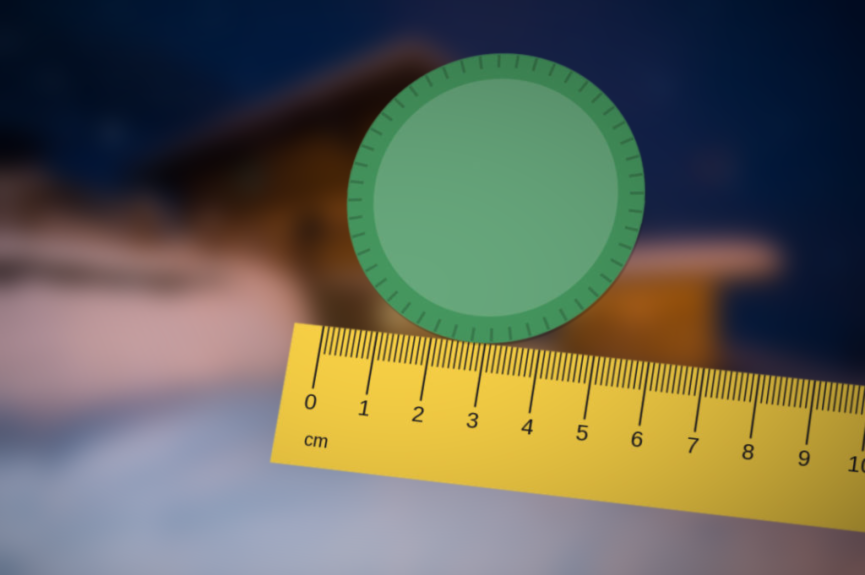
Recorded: 5.5 cm
